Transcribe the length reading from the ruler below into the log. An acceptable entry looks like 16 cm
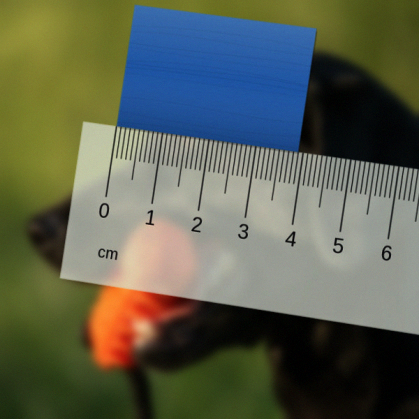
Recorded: 3.9 cm
